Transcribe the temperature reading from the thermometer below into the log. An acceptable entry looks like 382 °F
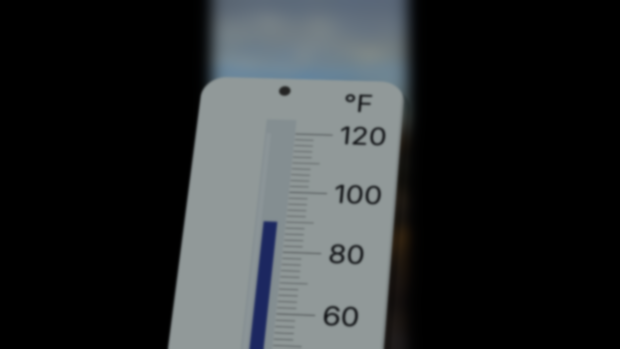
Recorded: 90 °F
